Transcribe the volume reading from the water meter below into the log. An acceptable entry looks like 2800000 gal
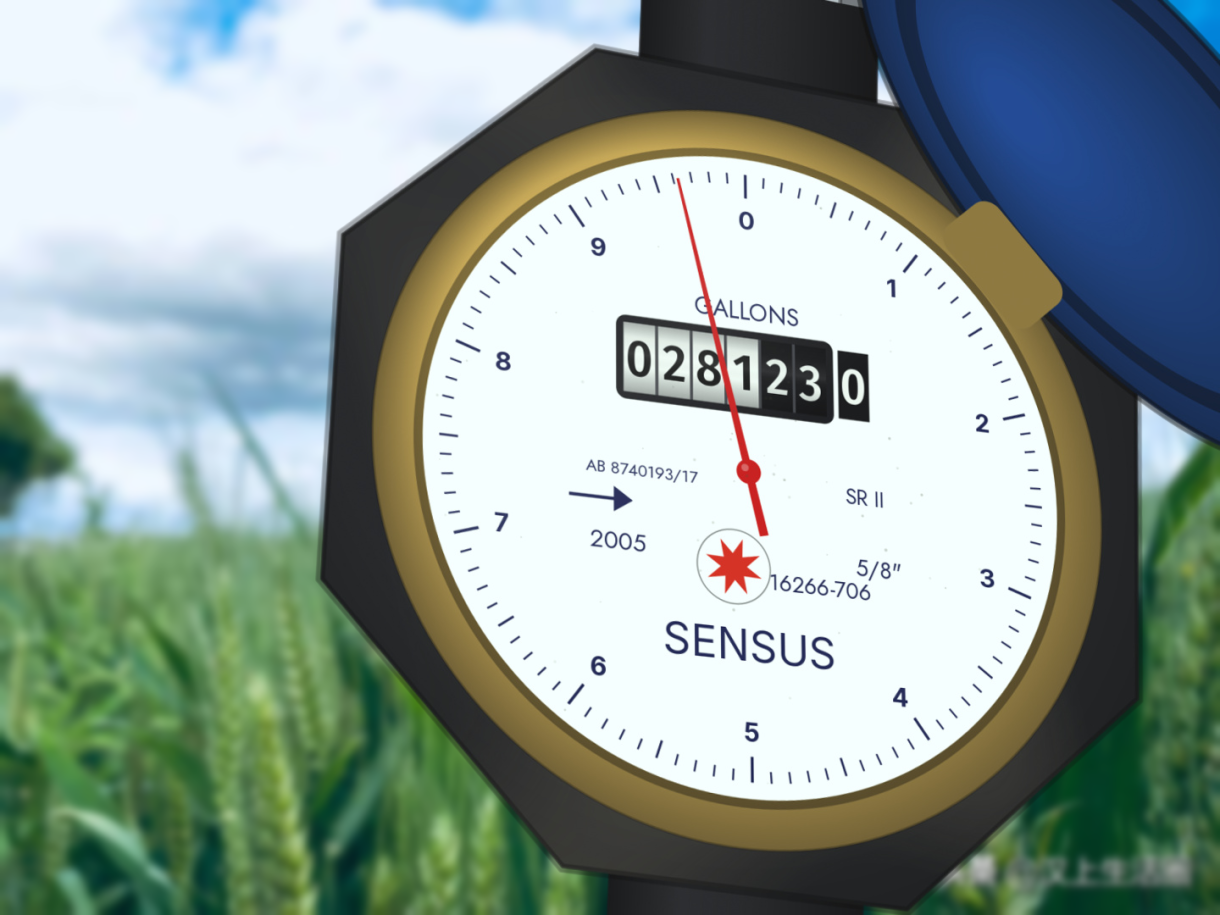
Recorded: 281229.6 gal
